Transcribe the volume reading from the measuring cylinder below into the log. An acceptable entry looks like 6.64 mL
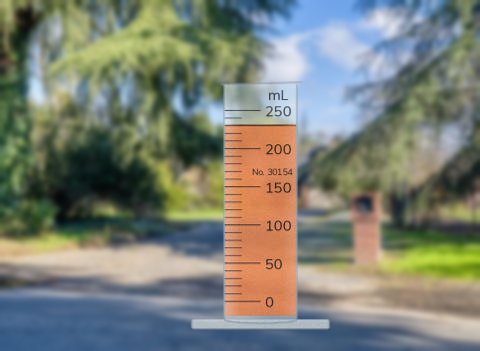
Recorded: 230 mL
